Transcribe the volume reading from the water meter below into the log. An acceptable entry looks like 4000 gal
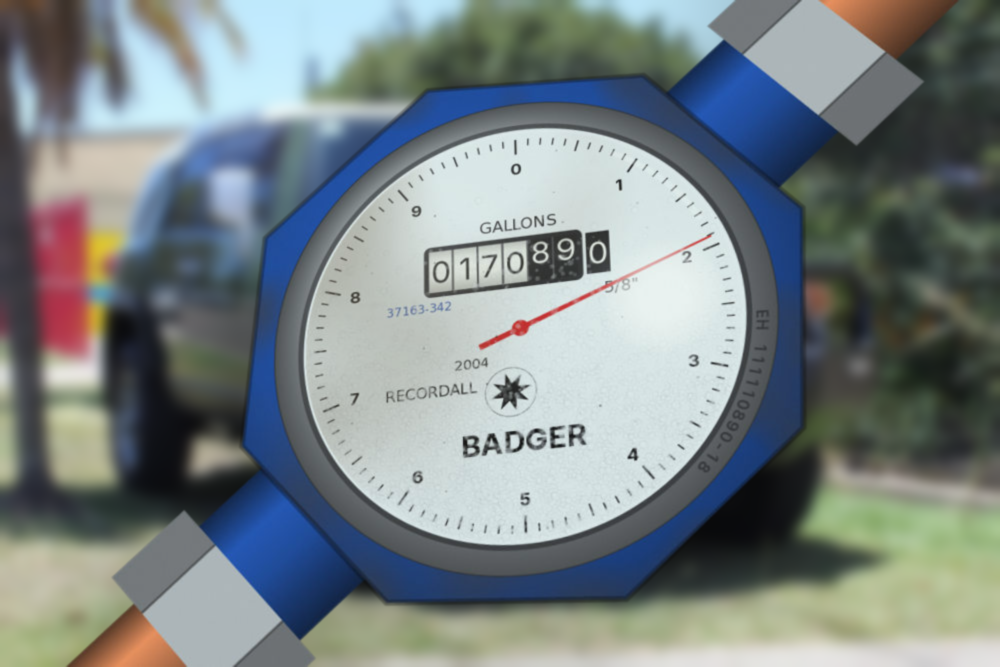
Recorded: 170891.9 gal
